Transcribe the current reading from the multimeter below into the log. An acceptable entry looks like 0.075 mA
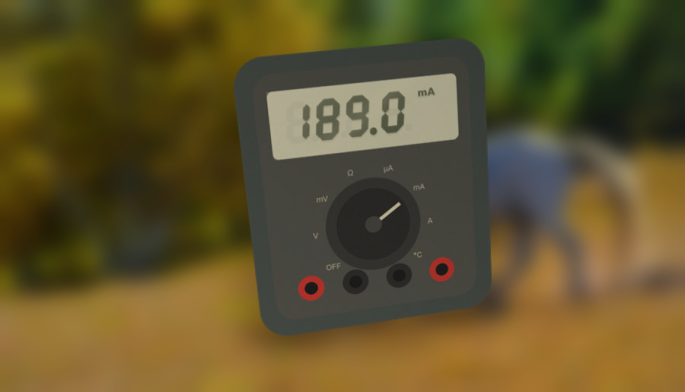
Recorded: 189.0 mA
